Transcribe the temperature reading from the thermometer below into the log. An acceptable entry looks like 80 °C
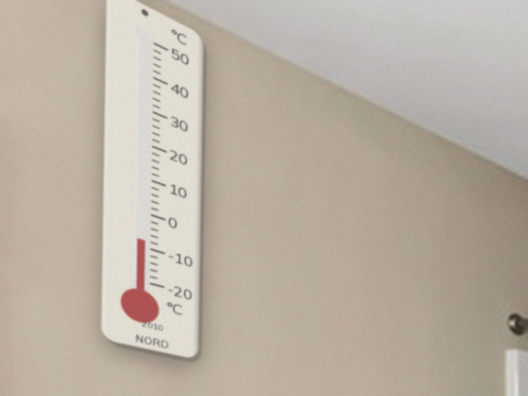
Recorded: -8 °C
